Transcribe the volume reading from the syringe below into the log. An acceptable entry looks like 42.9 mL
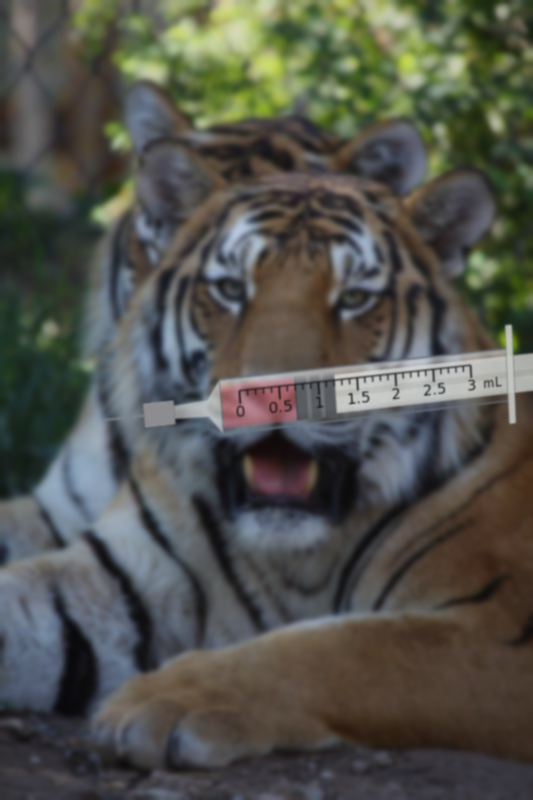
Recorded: 0.7 mL
